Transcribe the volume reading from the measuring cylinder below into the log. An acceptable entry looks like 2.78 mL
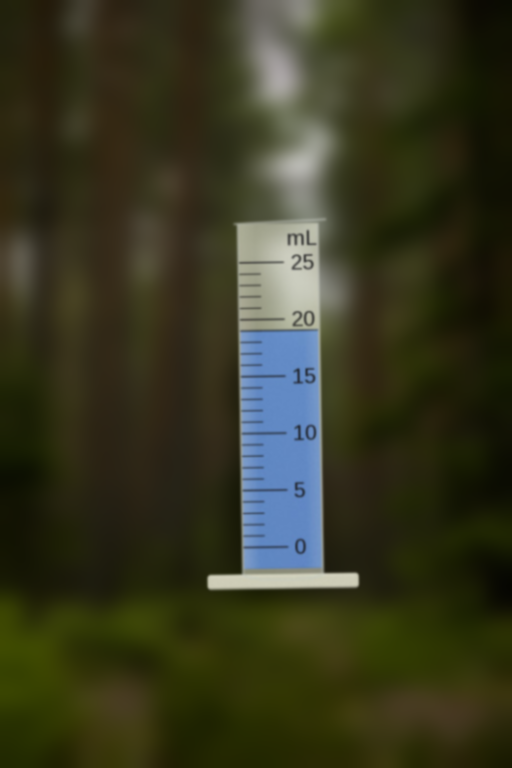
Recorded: 19 mL
